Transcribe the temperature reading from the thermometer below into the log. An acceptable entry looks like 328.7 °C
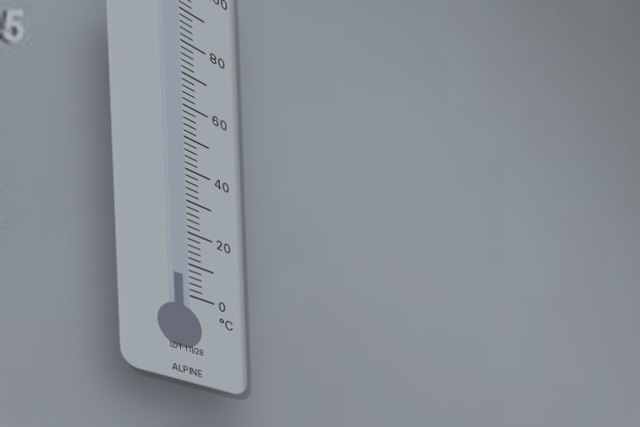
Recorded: 6 °C
